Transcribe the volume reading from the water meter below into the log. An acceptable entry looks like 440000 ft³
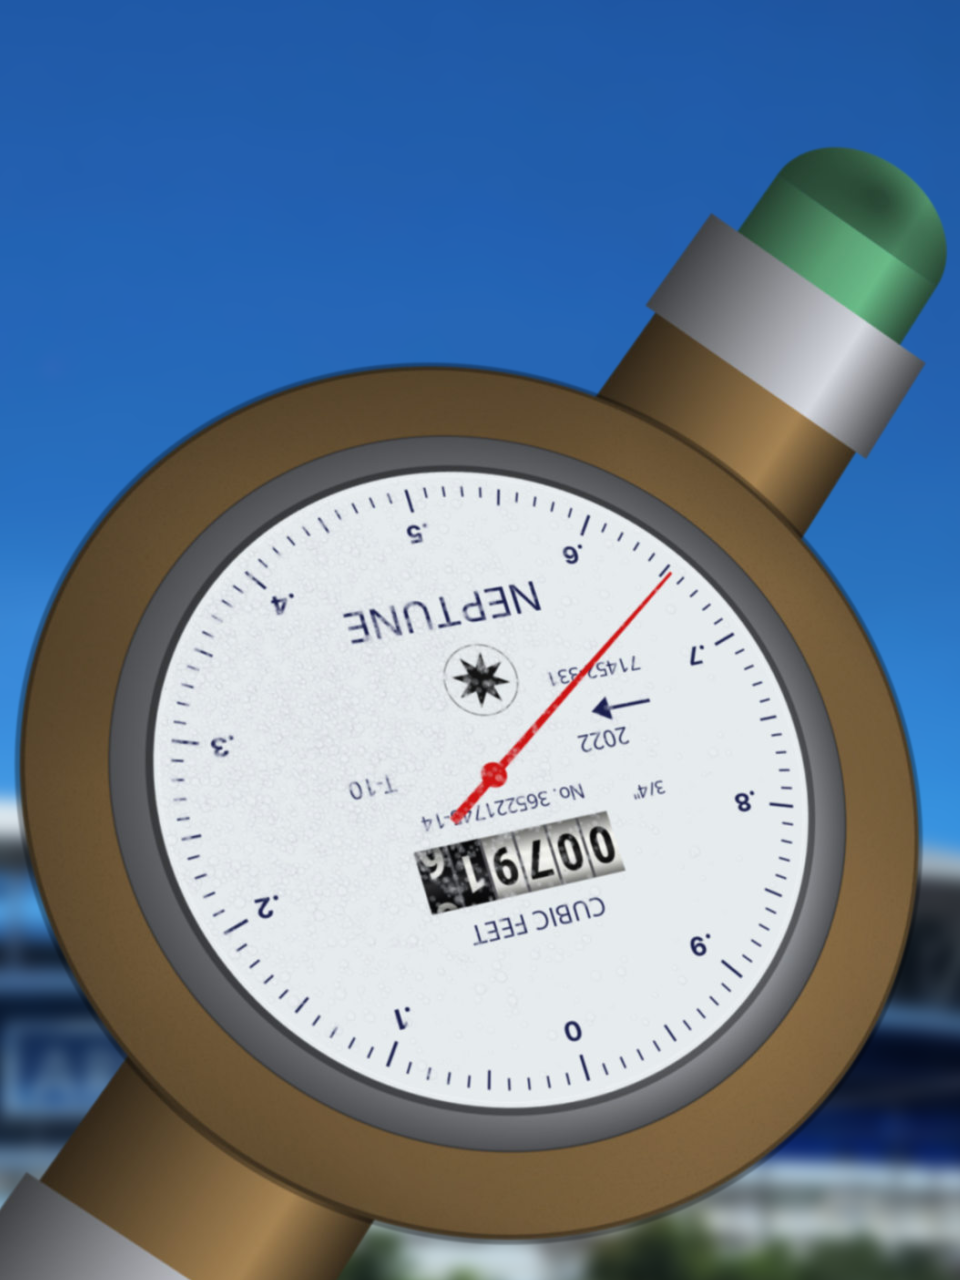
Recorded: 7915.65 ft³
